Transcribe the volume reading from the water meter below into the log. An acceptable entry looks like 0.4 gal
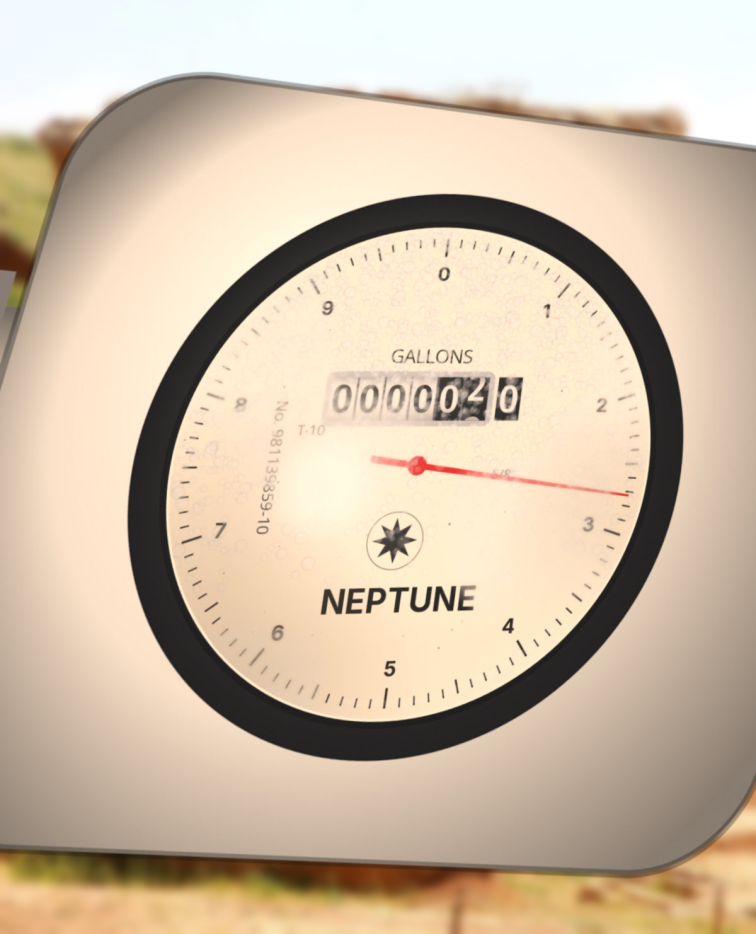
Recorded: 22.7 gal
